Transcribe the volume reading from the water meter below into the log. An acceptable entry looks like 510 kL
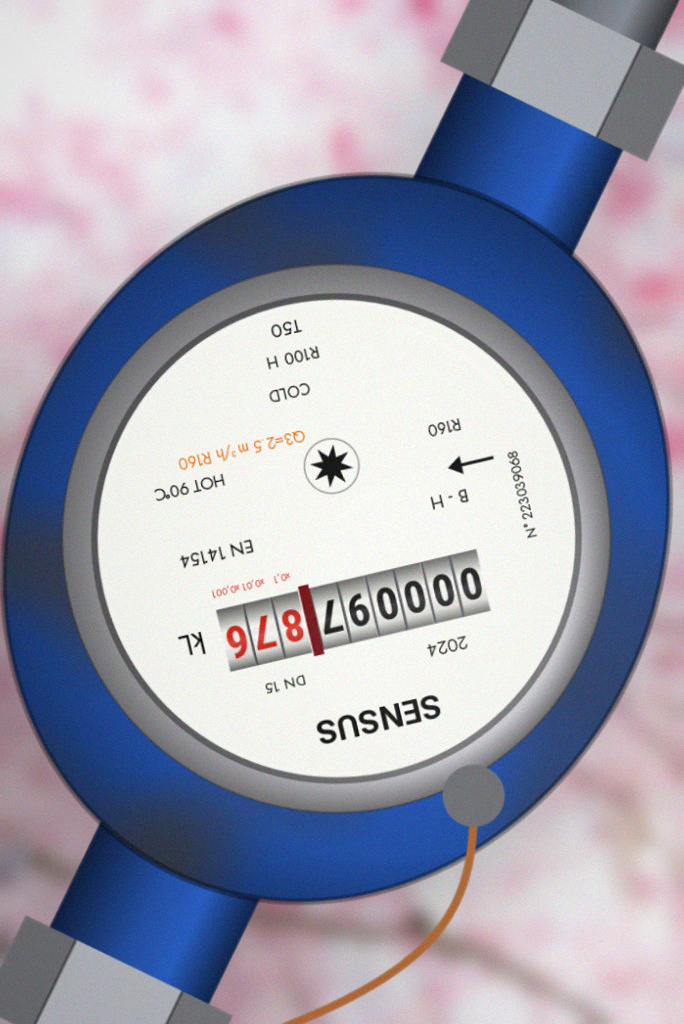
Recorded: 97.876 kL
